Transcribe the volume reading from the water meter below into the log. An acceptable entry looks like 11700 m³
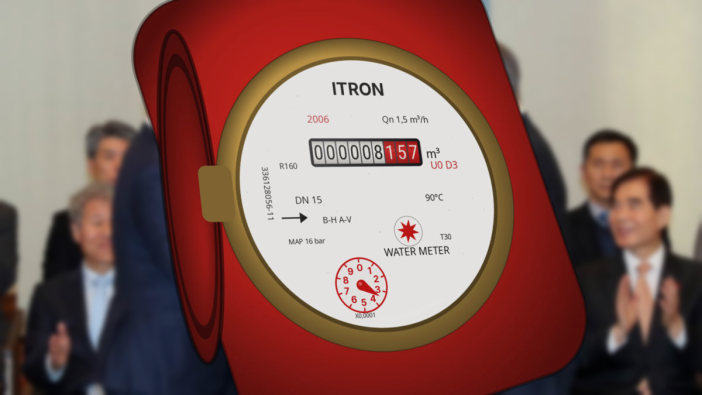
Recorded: 8.1573 m³
